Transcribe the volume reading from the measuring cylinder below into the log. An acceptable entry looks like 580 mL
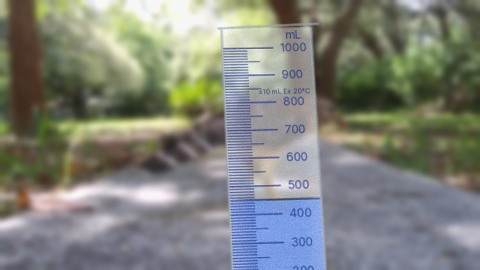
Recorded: 450 mL
